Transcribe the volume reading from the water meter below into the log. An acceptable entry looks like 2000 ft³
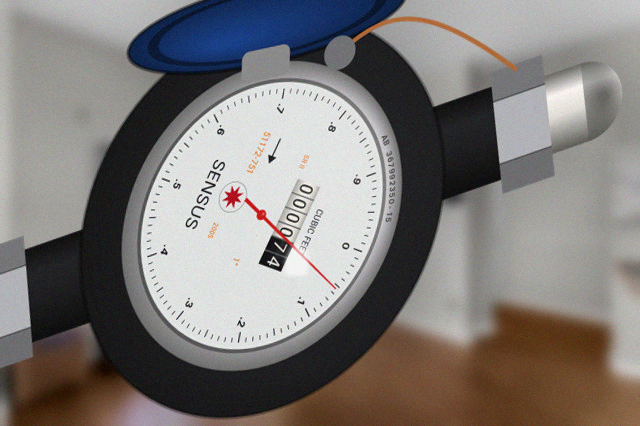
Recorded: 74.05 ft³
